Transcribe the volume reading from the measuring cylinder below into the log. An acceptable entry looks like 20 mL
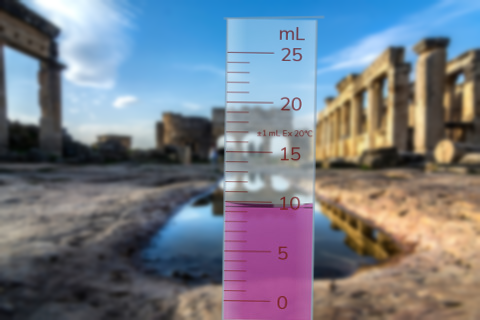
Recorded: 9.5 mL
